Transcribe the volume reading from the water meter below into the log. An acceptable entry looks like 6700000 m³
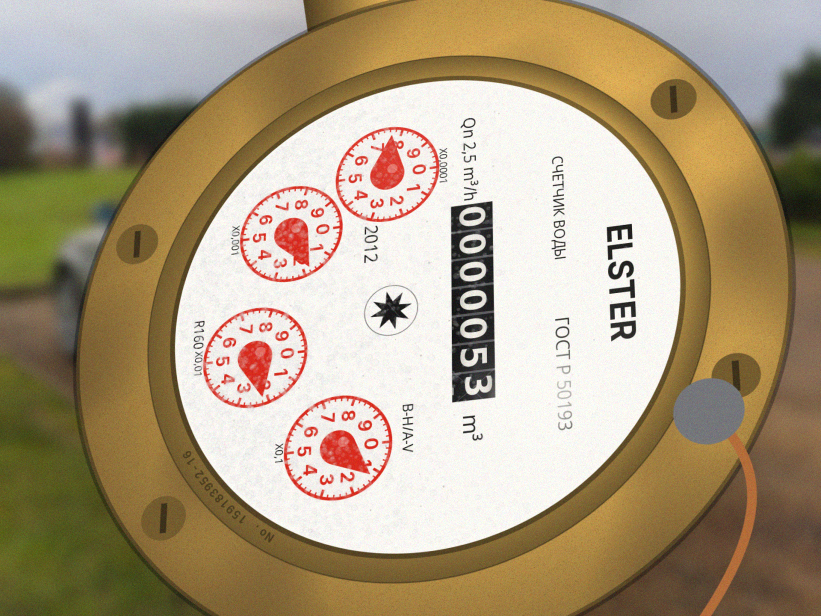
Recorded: 53.1217 m³
